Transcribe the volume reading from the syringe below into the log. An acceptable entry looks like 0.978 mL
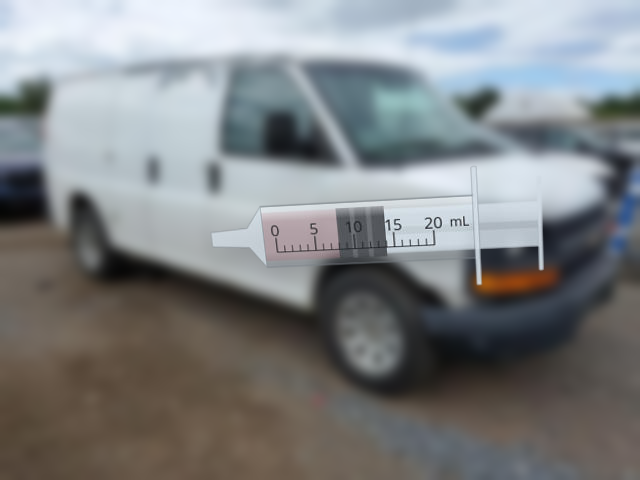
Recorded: 8 mL
